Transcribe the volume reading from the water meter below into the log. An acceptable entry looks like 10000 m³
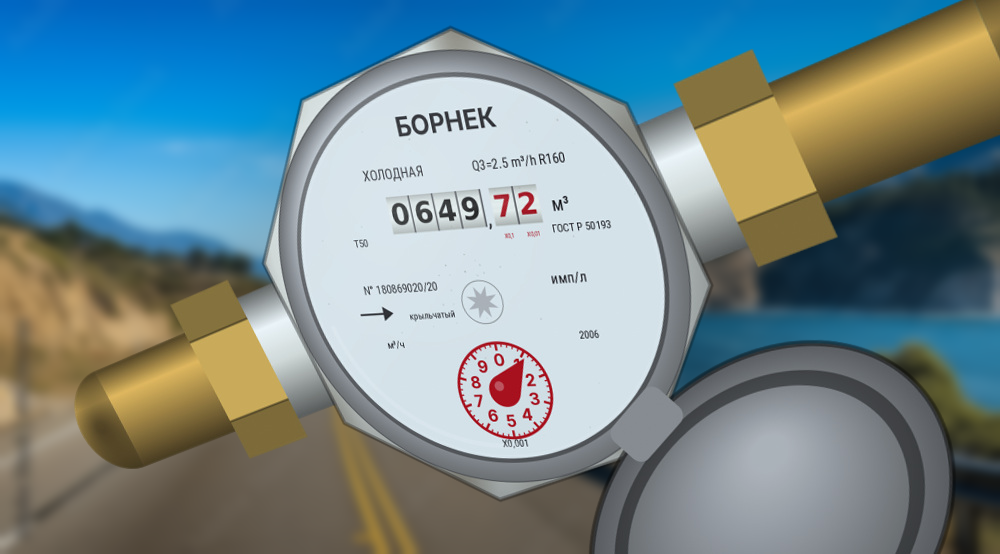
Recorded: 649.721 m³
